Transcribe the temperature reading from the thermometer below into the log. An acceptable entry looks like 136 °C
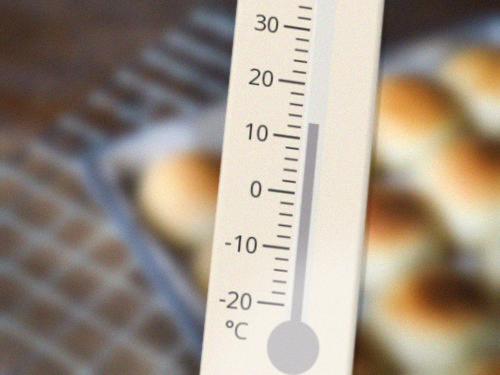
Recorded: 13 °C
